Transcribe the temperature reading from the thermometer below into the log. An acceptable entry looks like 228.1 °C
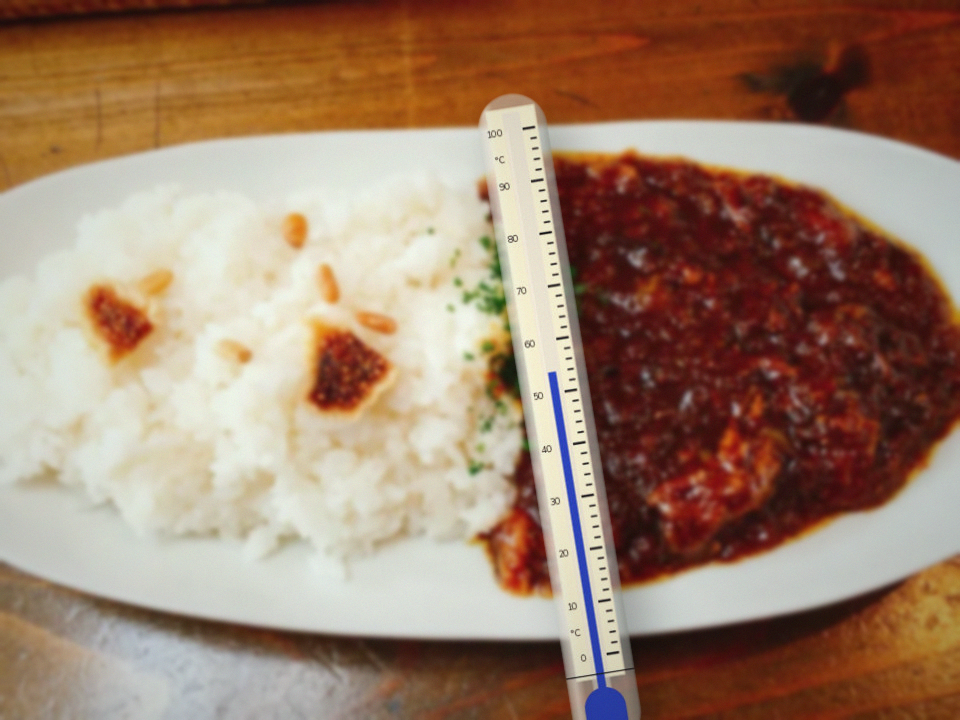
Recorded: 54 °C
